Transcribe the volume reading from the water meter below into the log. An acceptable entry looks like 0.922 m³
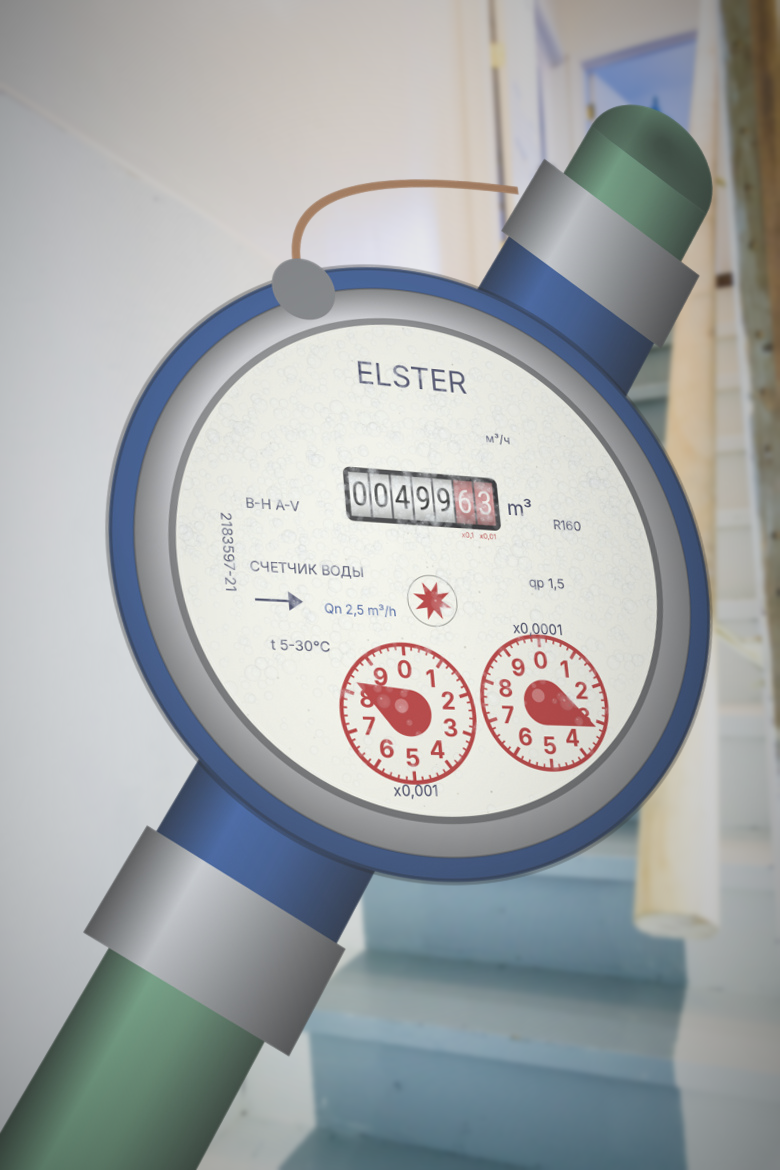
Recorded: 499.6383 m³
